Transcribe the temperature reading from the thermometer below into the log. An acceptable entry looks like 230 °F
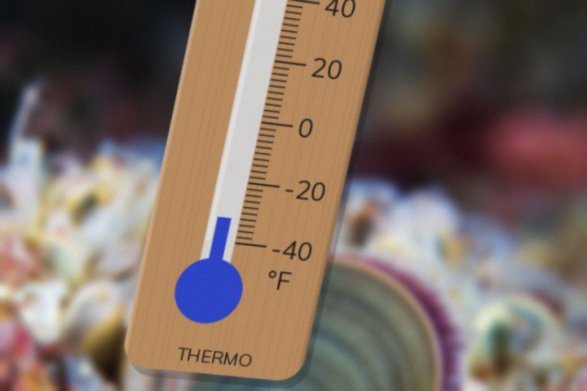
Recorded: -32 °F
